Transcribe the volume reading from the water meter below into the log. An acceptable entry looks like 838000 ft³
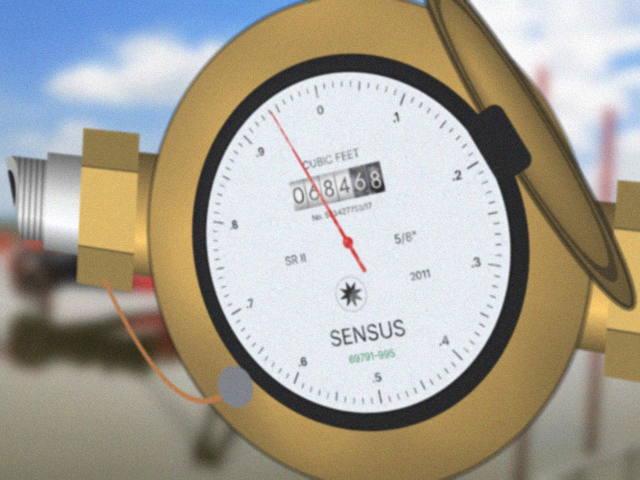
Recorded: 68467.94 ft³
